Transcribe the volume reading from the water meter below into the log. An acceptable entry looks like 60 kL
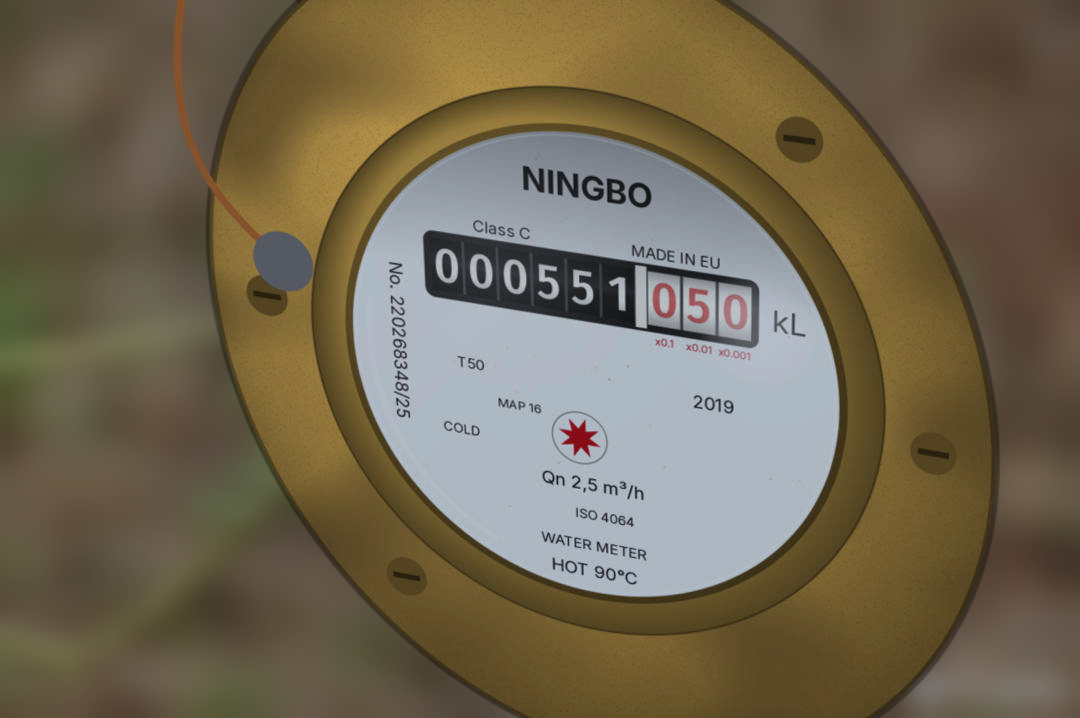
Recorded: 551.050 kL
